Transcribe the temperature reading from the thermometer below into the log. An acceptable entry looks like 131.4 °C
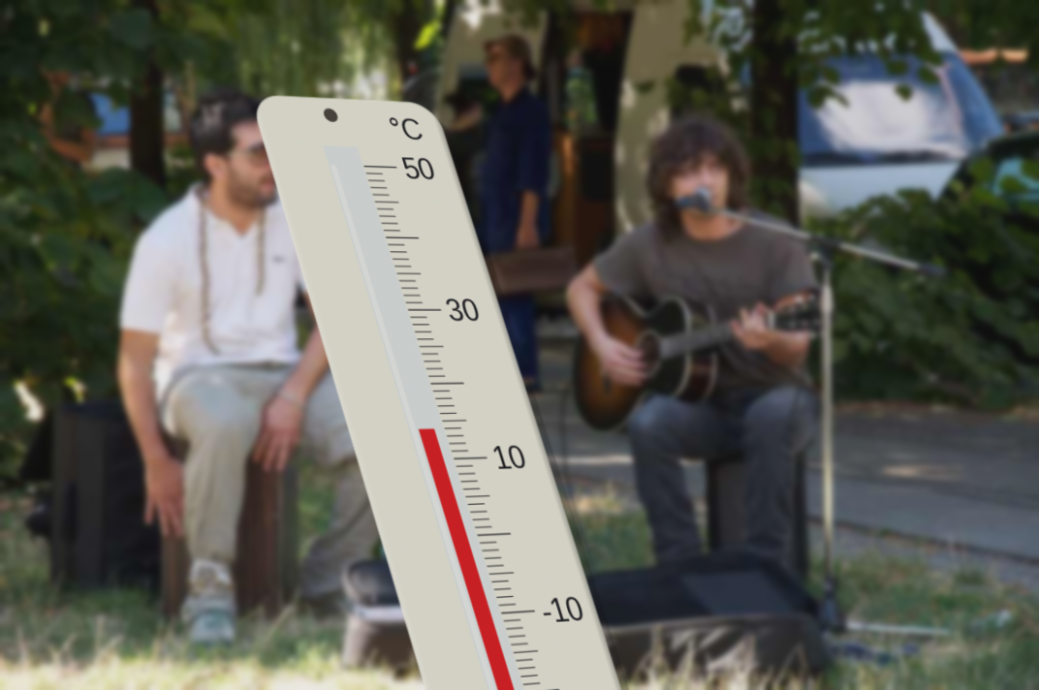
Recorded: 14 °C
